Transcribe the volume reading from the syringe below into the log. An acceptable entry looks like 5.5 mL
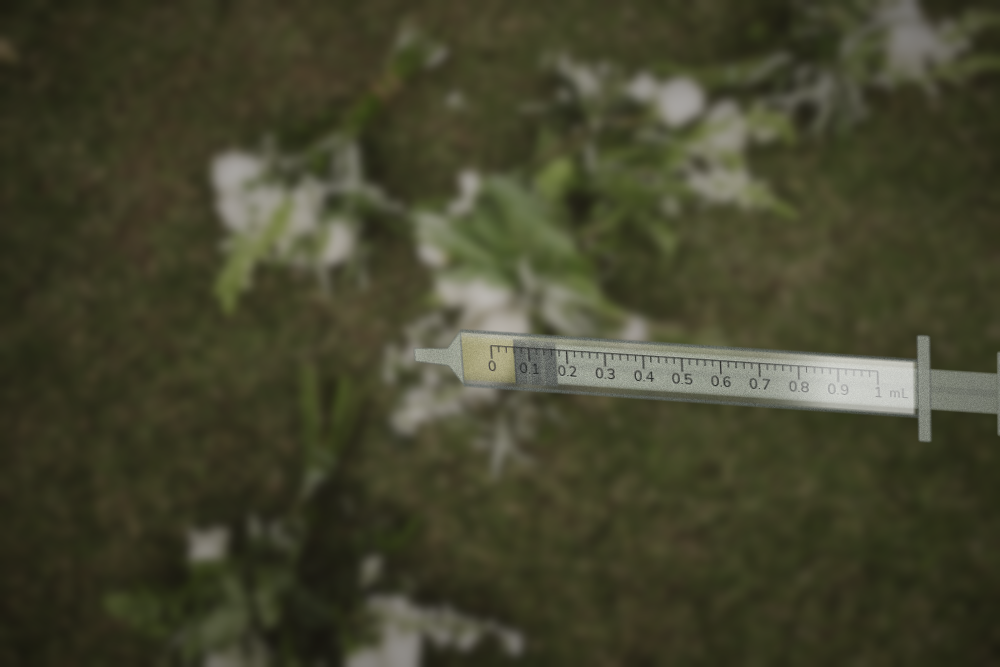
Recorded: 0.06 mL
